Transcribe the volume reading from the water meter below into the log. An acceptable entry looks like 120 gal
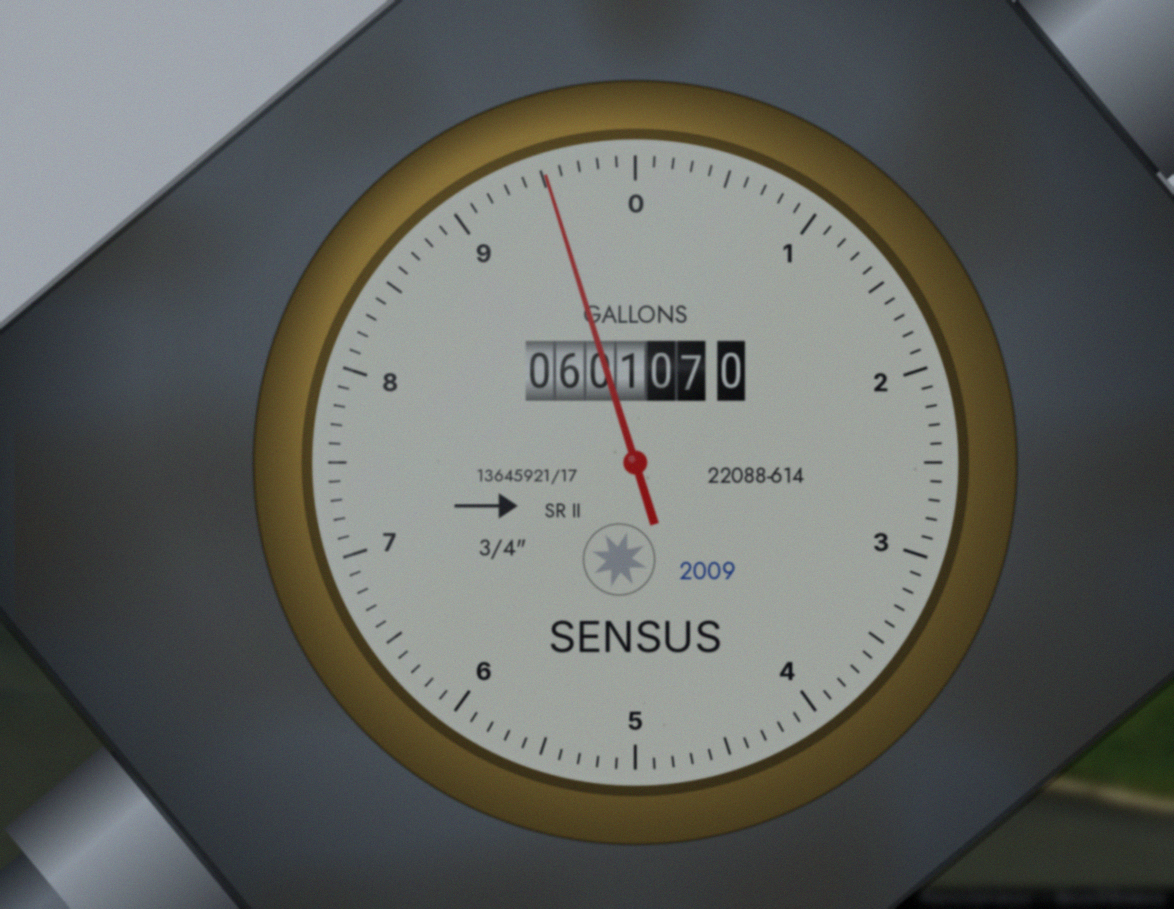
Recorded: 601069.5 gal
